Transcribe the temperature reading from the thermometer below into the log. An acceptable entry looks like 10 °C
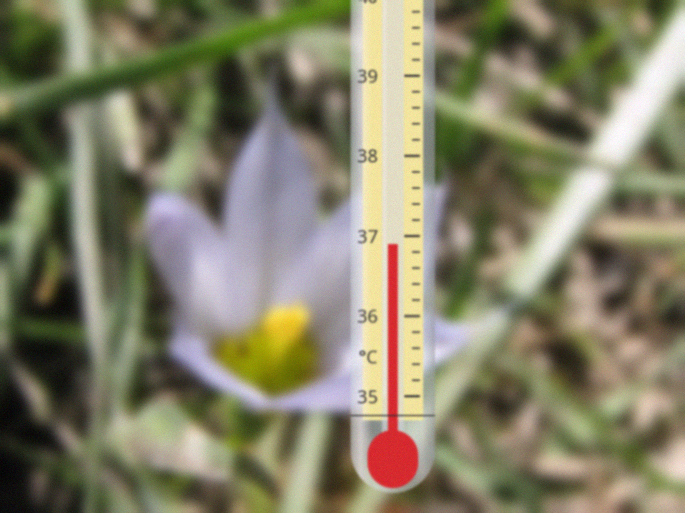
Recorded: 36.9 °C
